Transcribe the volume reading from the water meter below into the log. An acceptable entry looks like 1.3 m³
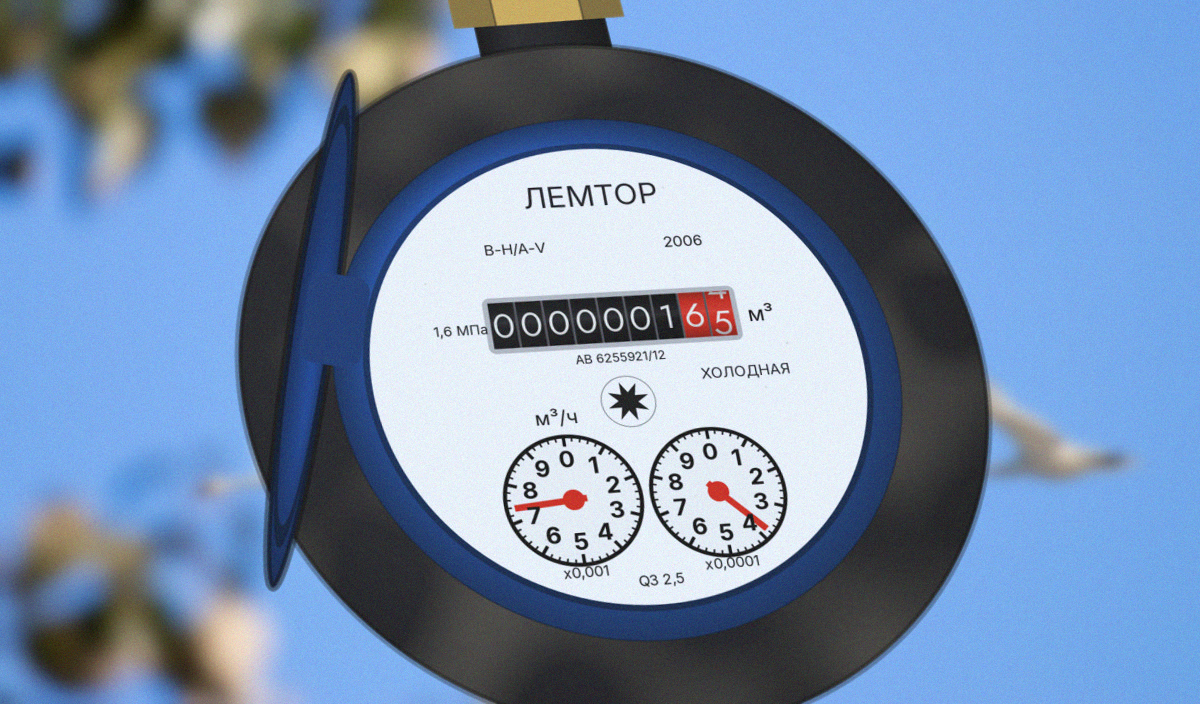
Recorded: 1.6473 m³
